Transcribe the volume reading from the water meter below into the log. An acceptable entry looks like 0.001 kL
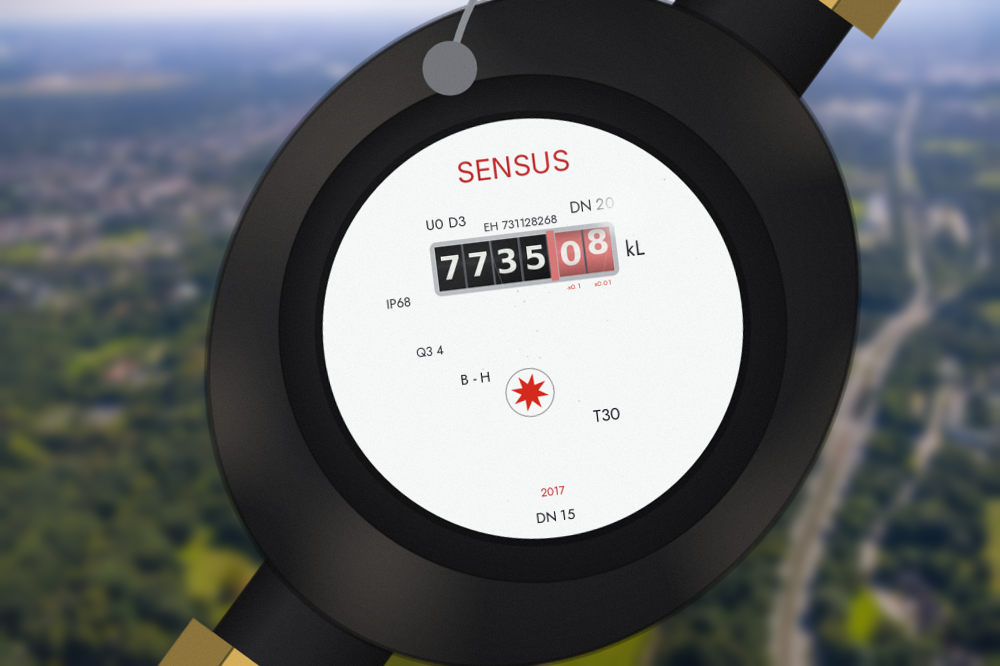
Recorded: 7735.08 kL
